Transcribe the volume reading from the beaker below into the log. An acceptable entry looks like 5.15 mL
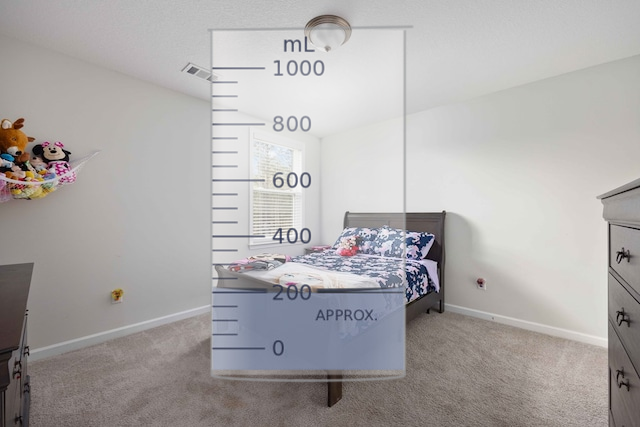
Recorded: 200 mL
